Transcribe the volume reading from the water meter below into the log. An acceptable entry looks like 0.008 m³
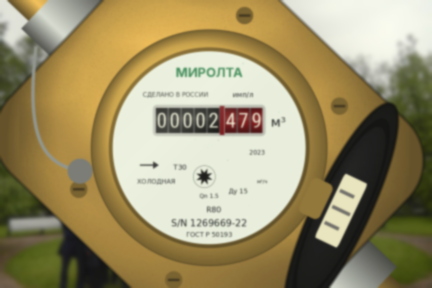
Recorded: 2.479 m³
